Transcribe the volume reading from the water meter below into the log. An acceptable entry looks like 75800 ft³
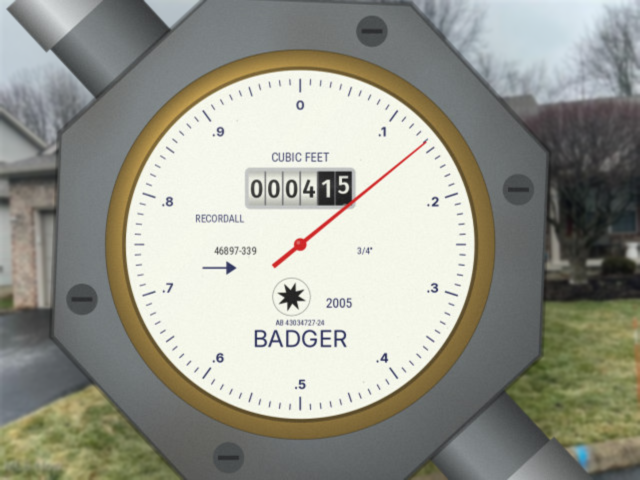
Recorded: 415.14 ft³
